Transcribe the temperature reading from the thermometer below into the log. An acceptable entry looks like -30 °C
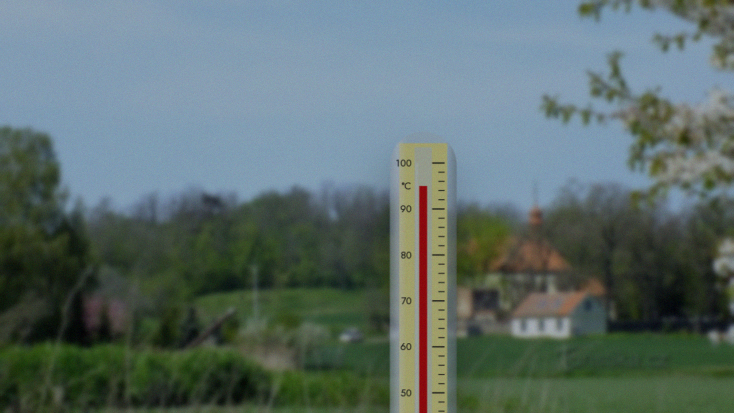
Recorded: 95 °C
